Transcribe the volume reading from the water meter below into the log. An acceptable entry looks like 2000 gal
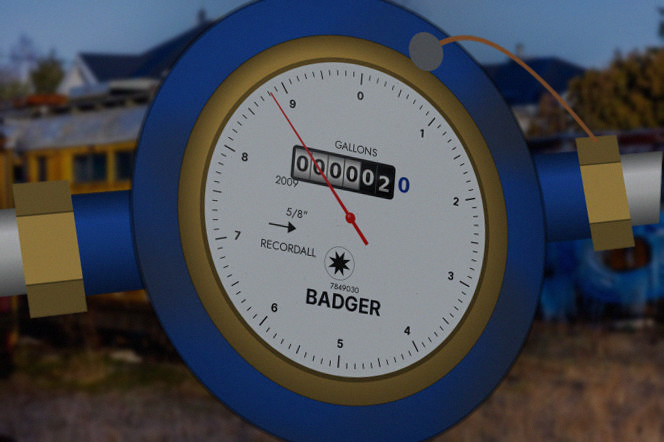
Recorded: 18.8 gal
